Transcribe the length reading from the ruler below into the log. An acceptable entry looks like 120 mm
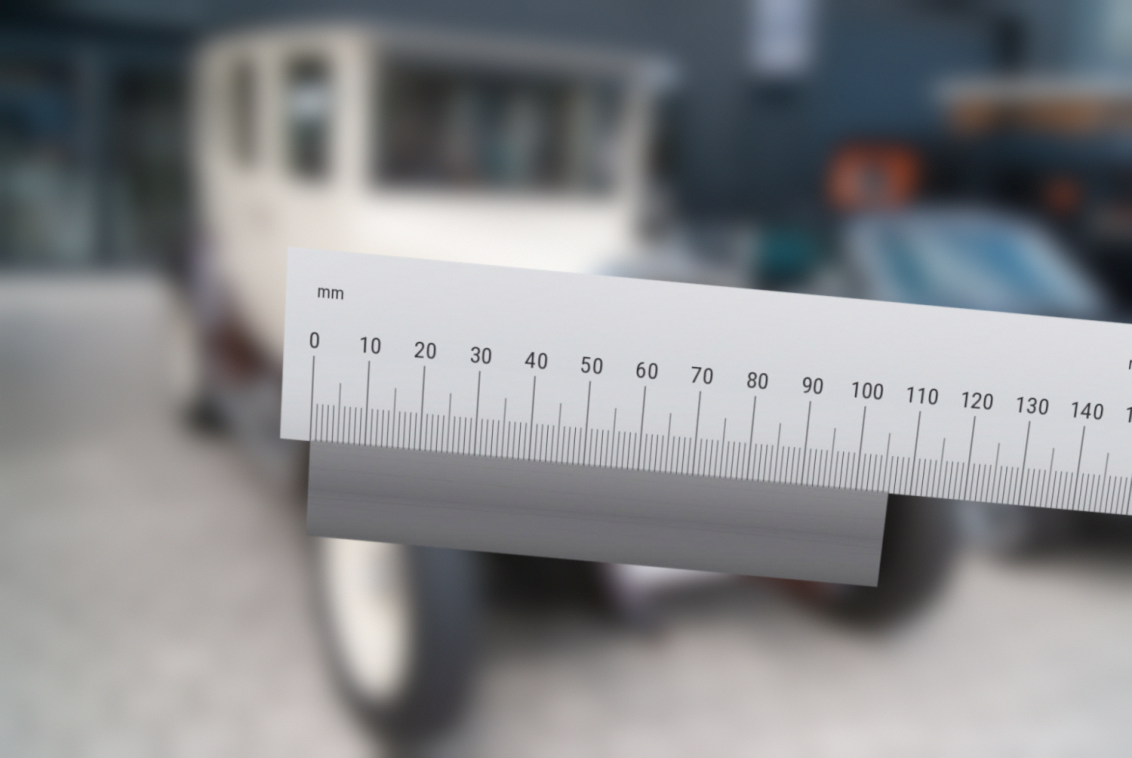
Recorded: 106 mm
